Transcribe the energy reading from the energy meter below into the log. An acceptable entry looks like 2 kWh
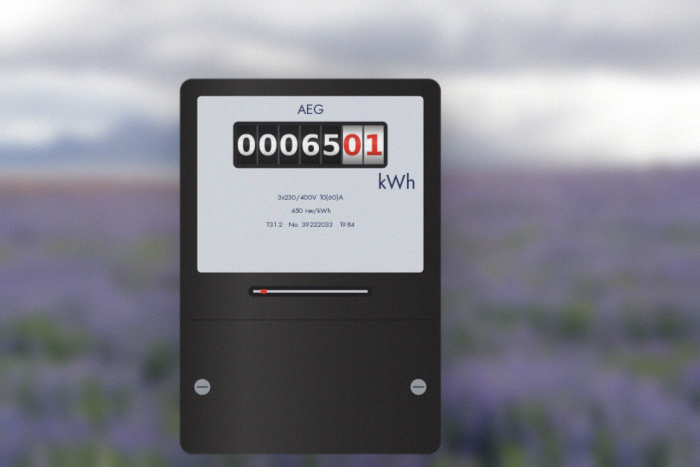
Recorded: 65.01 kWh
